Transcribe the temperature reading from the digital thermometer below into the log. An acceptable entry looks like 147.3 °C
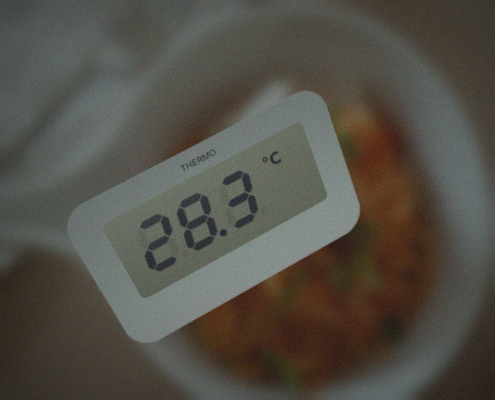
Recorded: 28.3 °C
